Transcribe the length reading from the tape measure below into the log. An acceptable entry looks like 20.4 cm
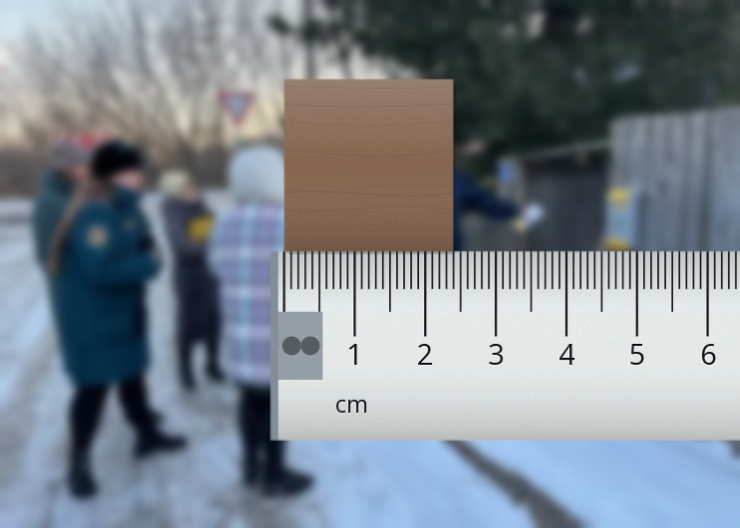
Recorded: 2.4 cm
